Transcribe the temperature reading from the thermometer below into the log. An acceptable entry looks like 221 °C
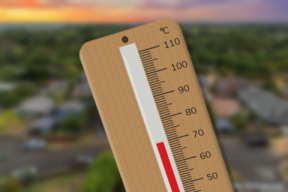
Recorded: 70 °C
